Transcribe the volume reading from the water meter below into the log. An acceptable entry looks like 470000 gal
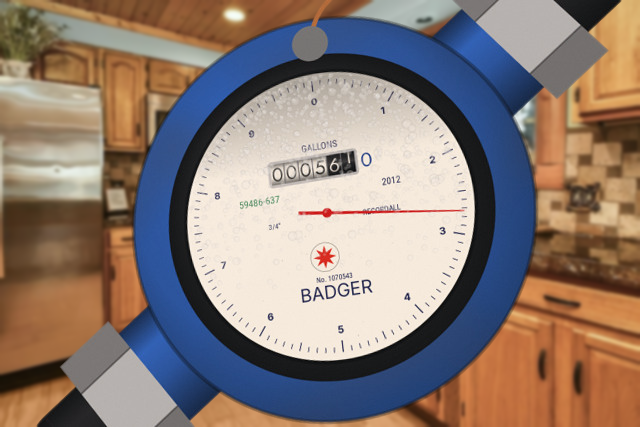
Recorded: 5612.7 gal
